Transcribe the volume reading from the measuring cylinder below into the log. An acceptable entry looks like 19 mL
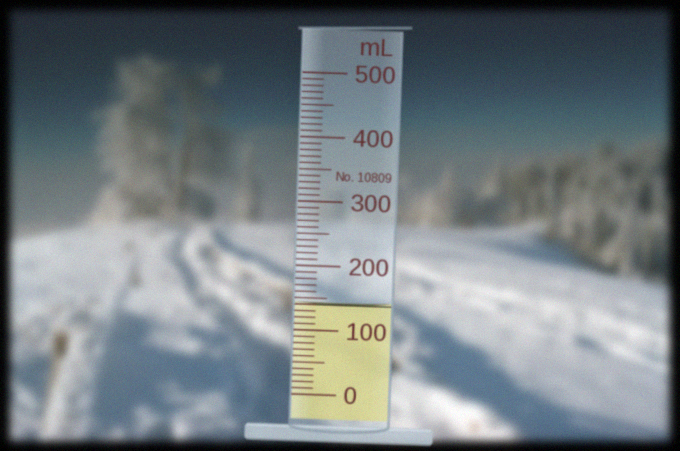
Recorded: 140 mL
